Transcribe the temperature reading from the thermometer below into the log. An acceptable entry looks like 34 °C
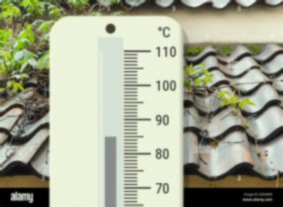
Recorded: 85 °C
